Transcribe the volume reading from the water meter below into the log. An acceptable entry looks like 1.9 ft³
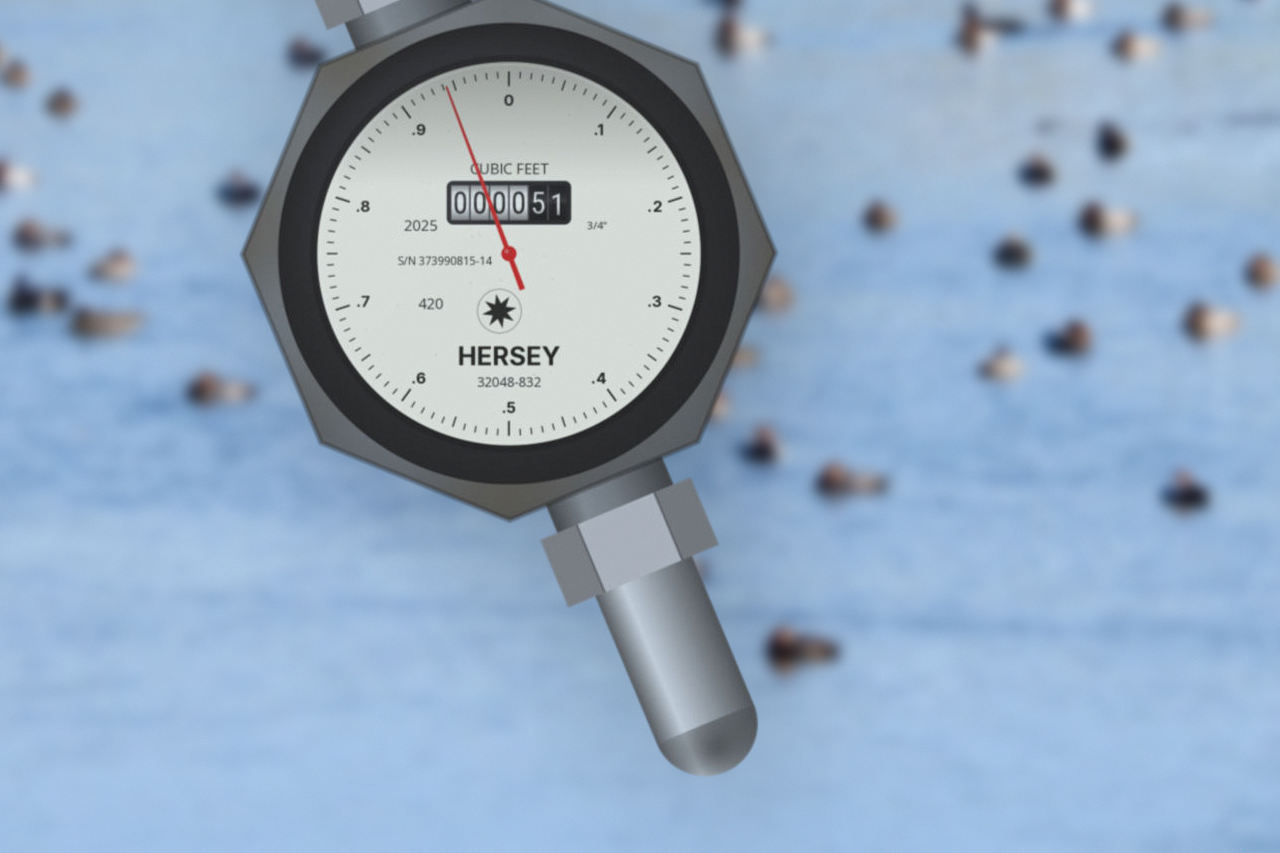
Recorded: 50.94 ft³
